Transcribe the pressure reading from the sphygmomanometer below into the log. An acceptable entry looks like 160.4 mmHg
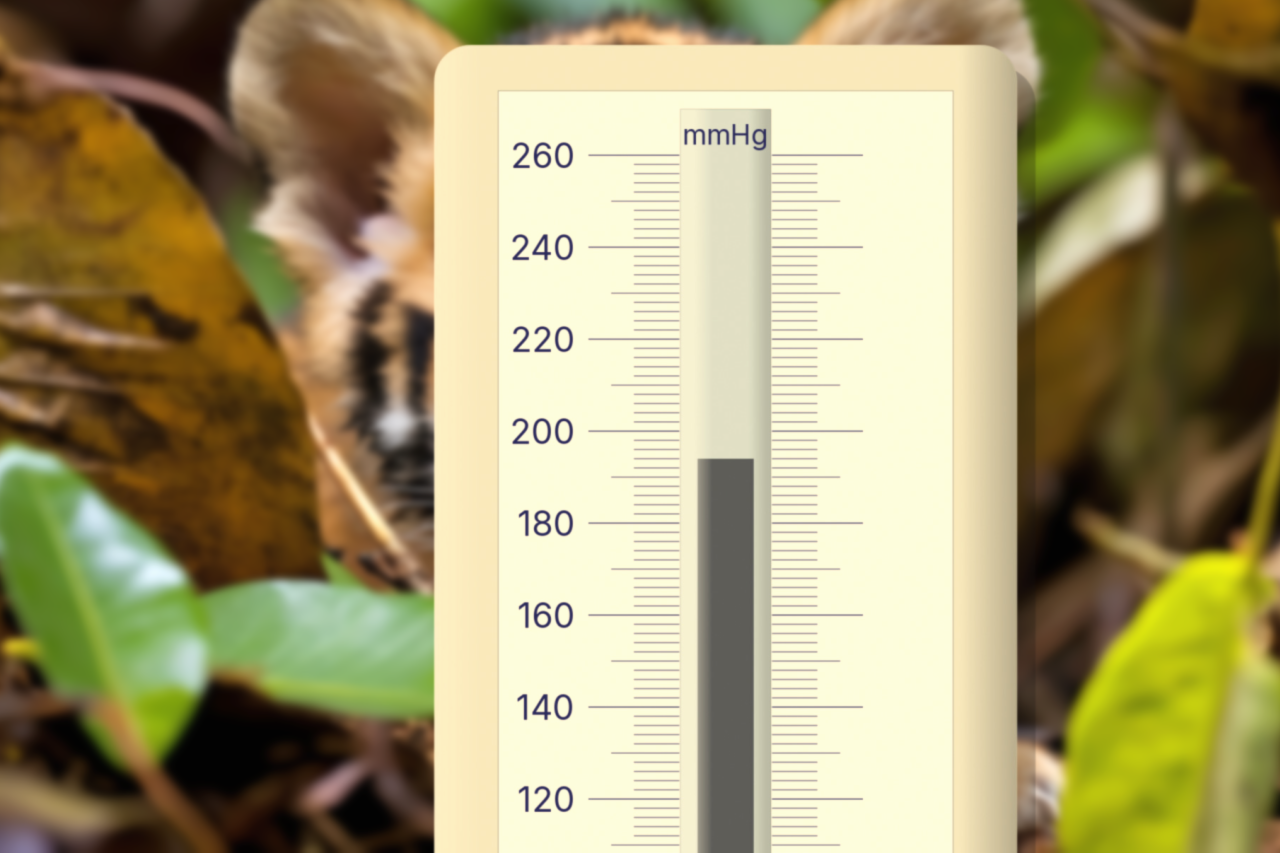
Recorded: 194 mmHg
